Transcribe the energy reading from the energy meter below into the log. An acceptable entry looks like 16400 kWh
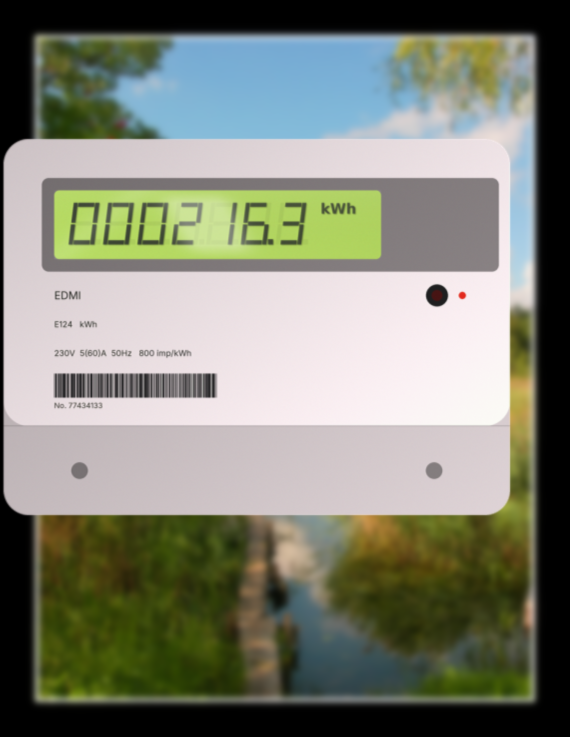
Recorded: 216.3 kWh
